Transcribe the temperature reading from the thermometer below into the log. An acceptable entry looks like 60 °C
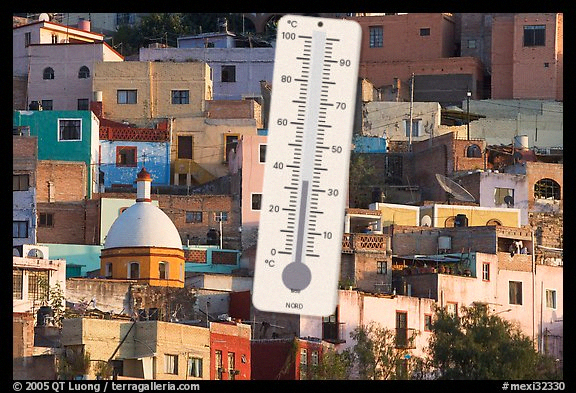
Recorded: 34 °C
